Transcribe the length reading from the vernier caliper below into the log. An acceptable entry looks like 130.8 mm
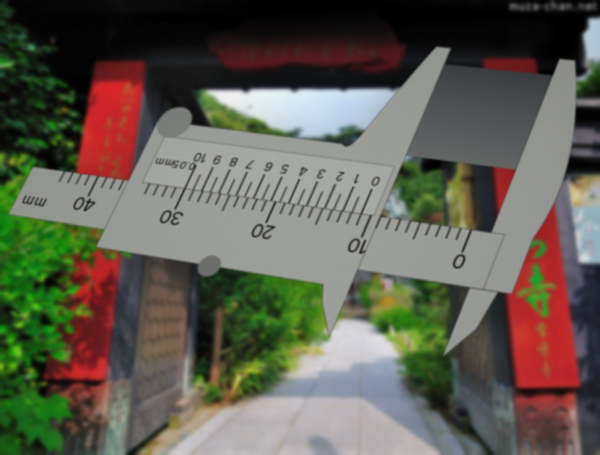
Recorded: 11.0 mm
